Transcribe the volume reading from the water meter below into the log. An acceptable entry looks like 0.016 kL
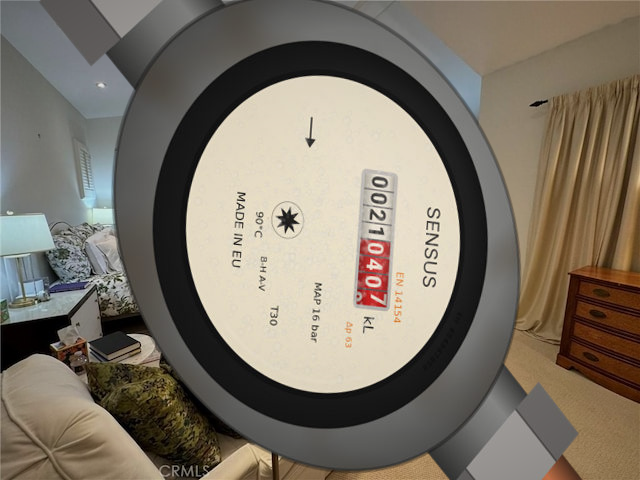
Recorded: 21.0407 kL
